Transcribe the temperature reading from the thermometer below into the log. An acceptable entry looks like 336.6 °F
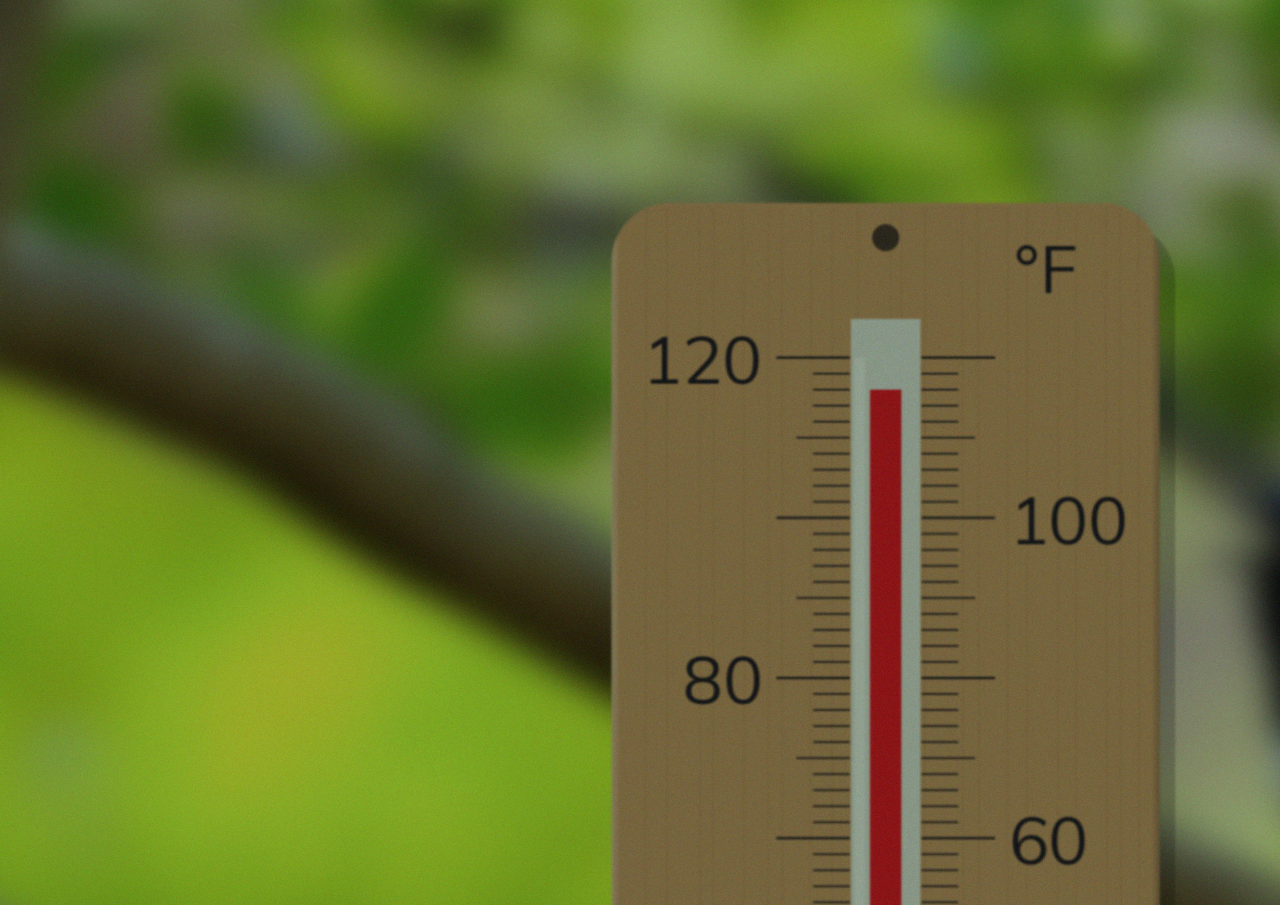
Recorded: 116 °F
